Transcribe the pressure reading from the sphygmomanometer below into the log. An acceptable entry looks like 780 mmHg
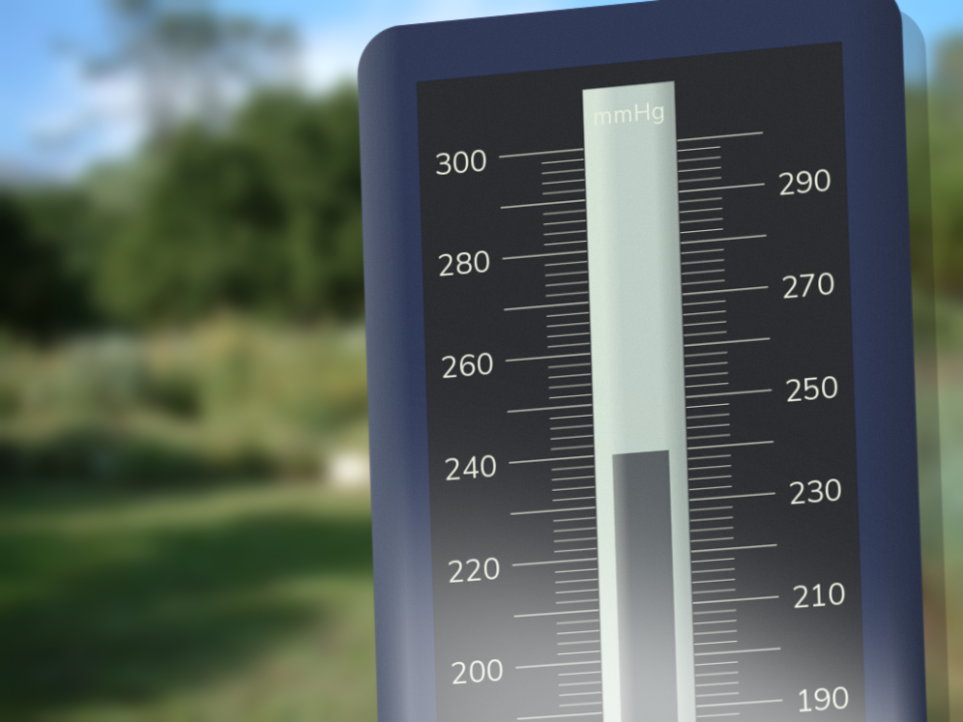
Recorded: 240 mmHg
